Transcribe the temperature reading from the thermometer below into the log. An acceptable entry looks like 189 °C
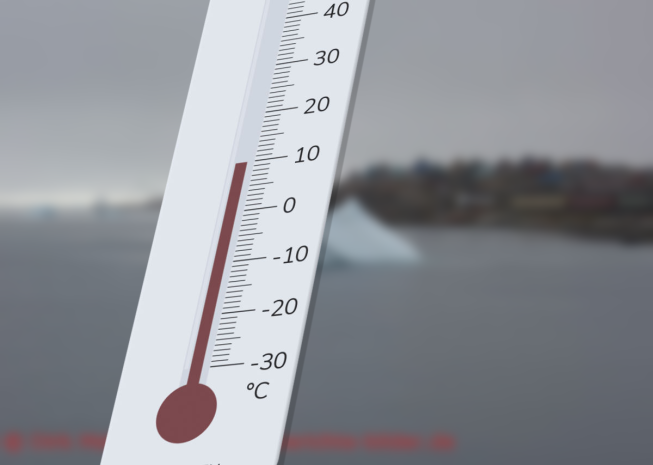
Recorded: 10 °C
